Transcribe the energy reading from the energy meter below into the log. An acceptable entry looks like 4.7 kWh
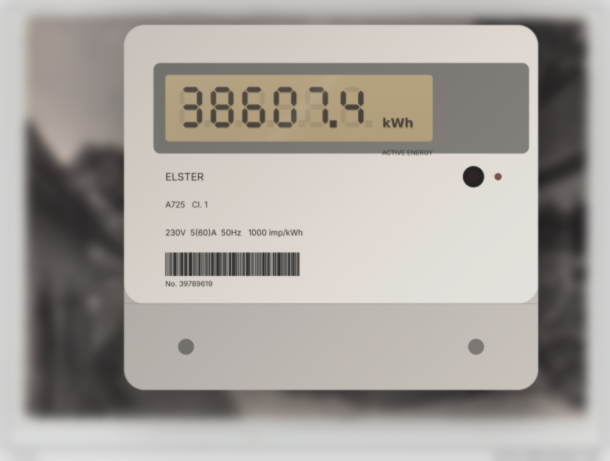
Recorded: 38607.4 kWh
